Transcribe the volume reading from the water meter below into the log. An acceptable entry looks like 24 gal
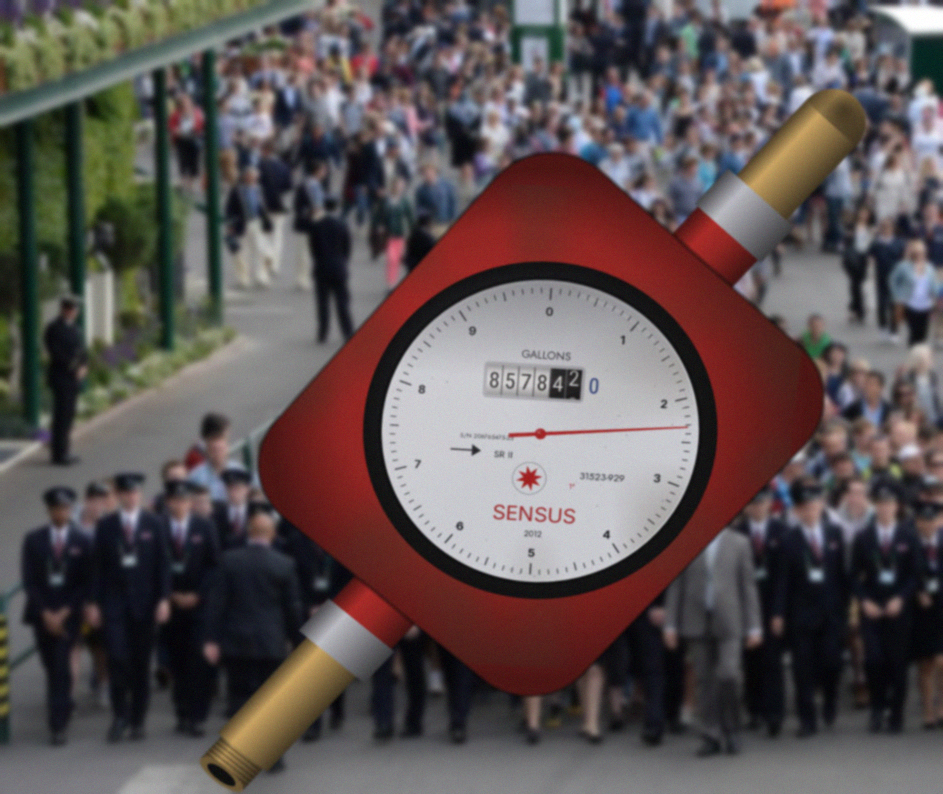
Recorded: 8578422.3 gal
